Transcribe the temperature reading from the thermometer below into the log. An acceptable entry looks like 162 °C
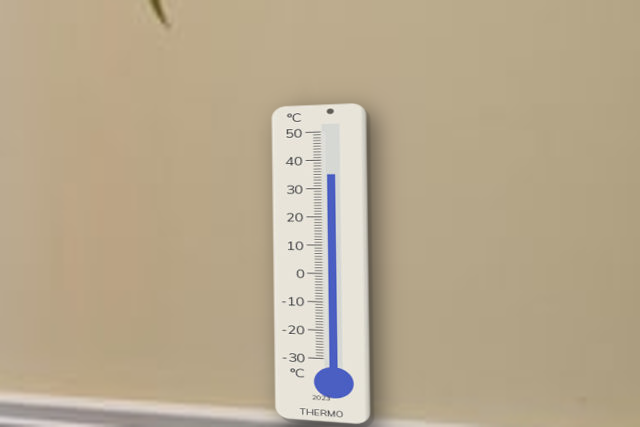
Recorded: 35 °C
